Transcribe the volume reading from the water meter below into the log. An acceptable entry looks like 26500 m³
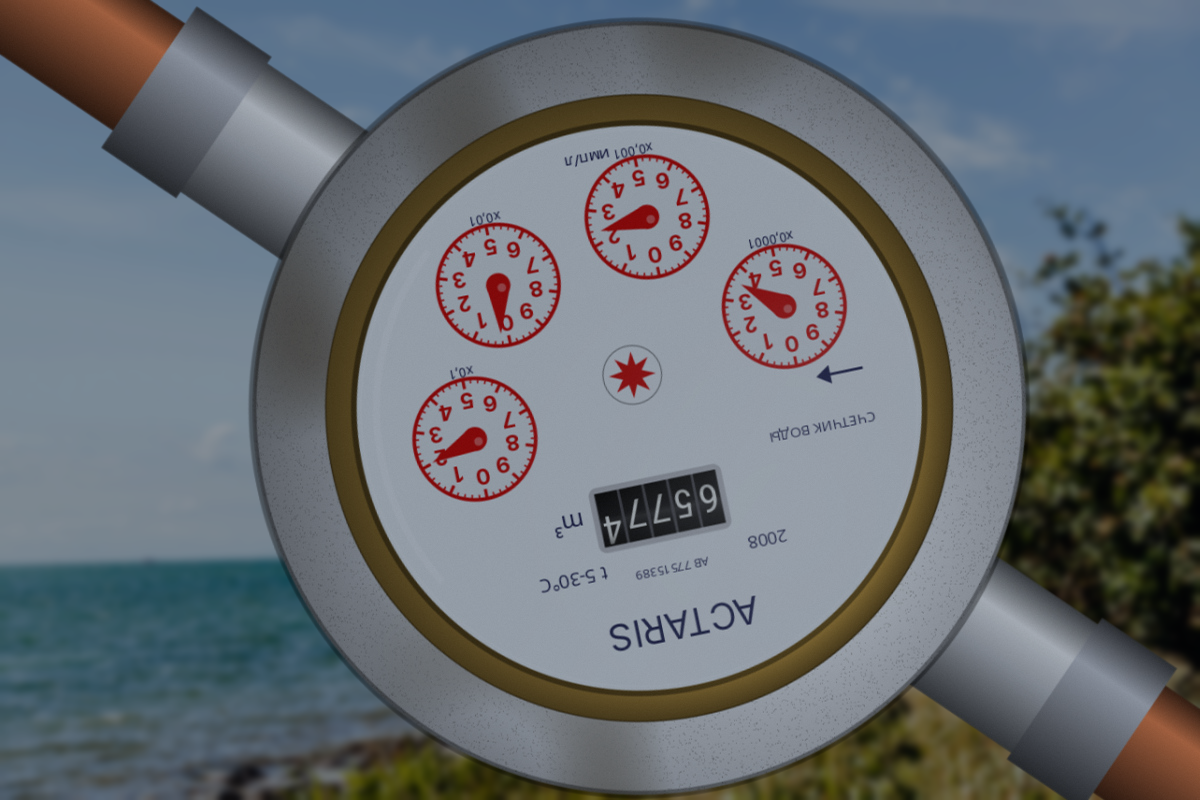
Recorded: 65774.2023 m³
